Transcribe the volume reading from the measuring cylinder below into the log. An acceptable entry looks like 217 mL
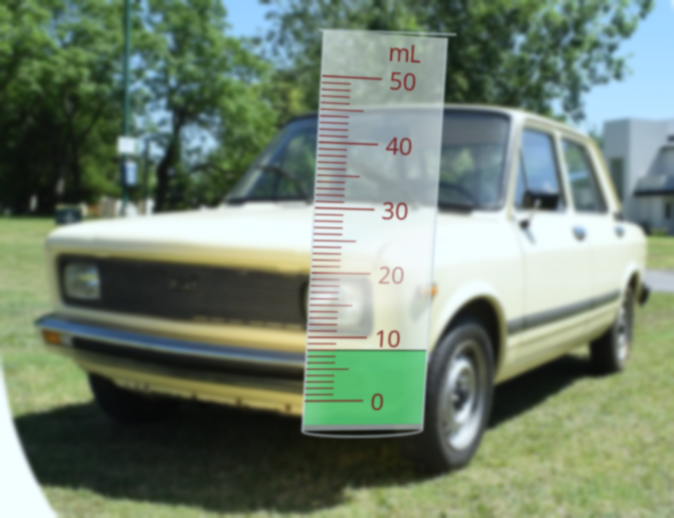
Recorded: 8 mL
